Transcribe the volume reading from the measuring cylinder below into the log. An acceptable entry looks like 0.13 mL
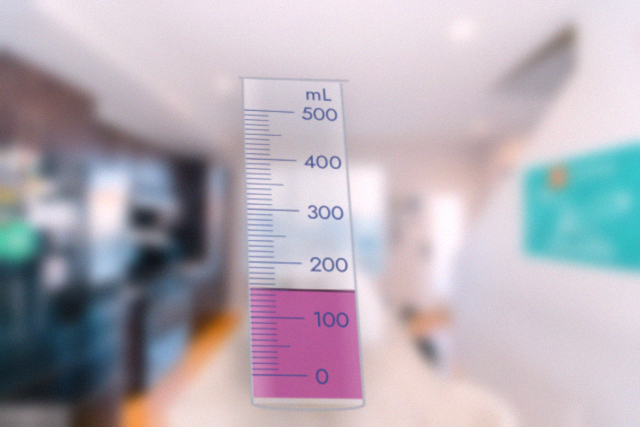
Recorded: 150 mL
